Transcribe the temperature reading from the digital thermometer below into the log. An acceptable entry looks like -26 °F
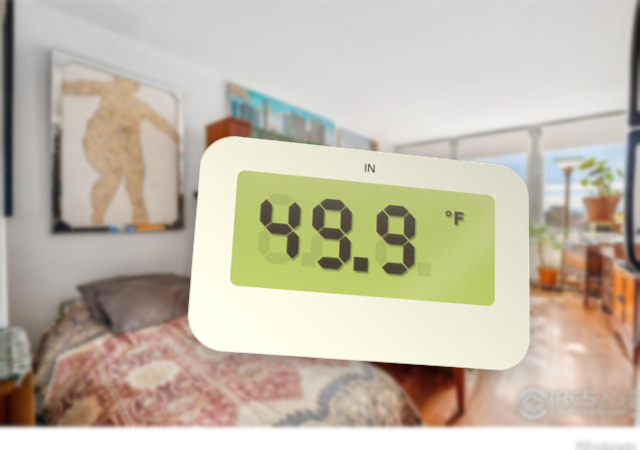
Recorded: 49.9 °F
